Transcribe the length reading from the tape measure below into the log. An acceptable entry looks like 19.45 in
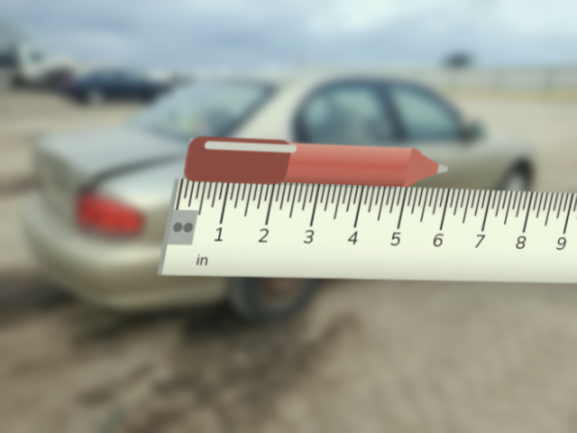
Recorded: 5.875 in
